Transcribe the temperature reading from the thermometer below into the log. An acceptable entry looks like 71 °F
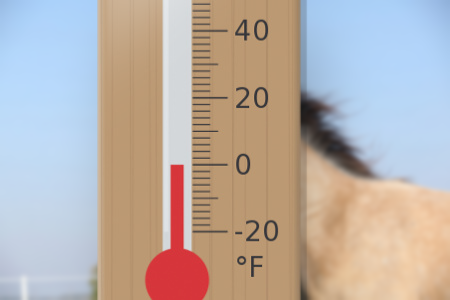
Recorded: 0 °F
